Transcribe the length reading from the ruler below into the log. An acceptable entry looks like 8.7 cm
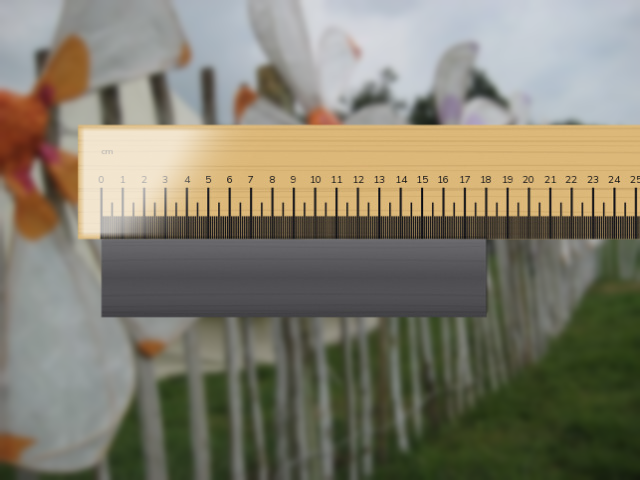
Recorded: 18 cm
